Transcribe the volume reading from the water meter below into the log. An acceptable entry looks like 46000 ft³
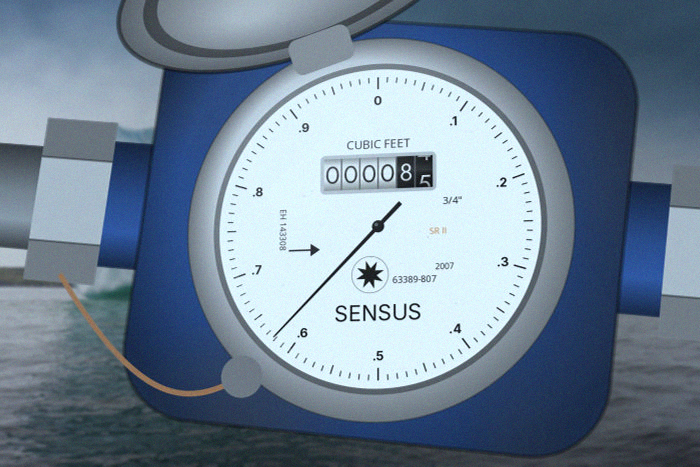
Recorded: 84.62 ft³
